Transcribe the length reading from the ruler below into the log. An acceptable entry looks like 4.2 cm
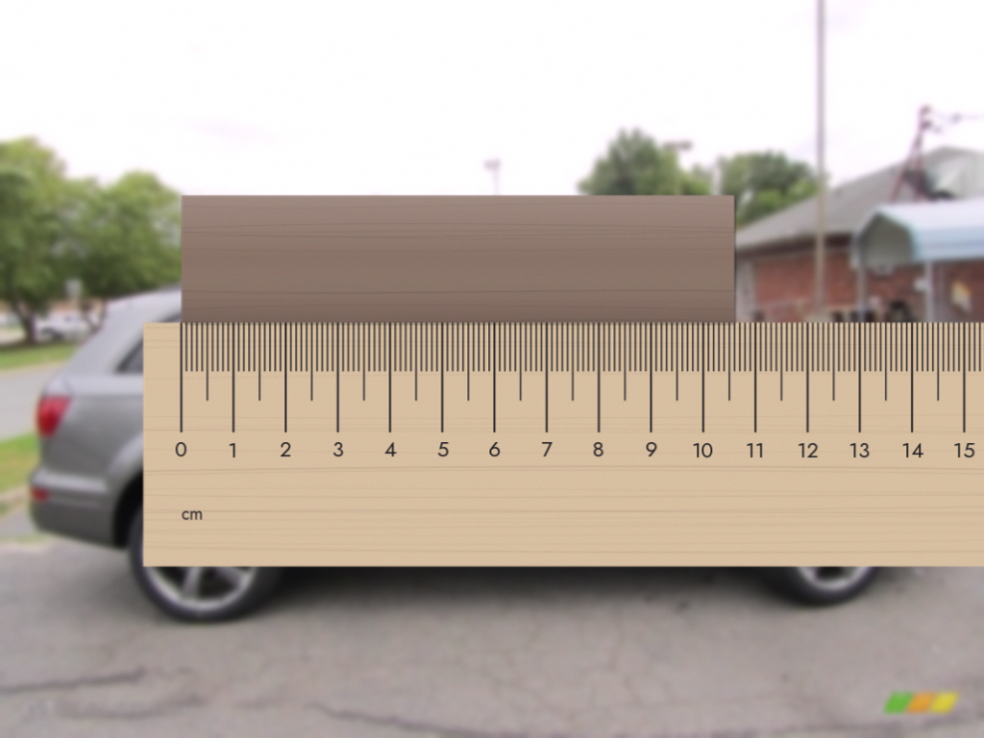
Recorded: 10.6 cm
